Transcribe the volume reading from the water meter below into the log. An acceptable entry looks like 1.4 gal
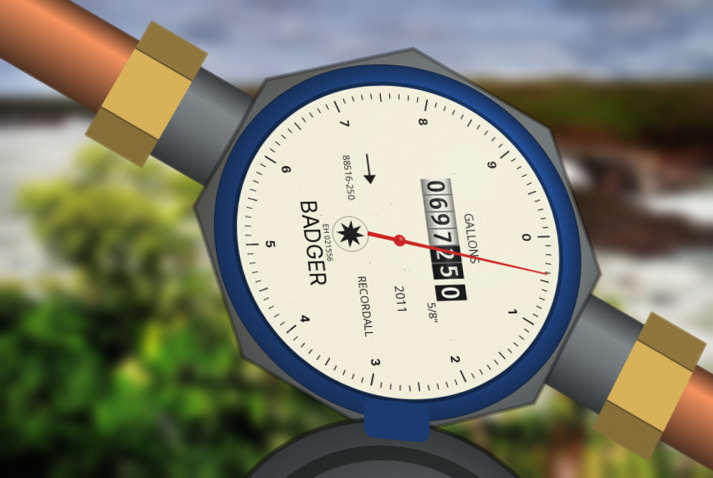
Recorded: 697250.4 gal
